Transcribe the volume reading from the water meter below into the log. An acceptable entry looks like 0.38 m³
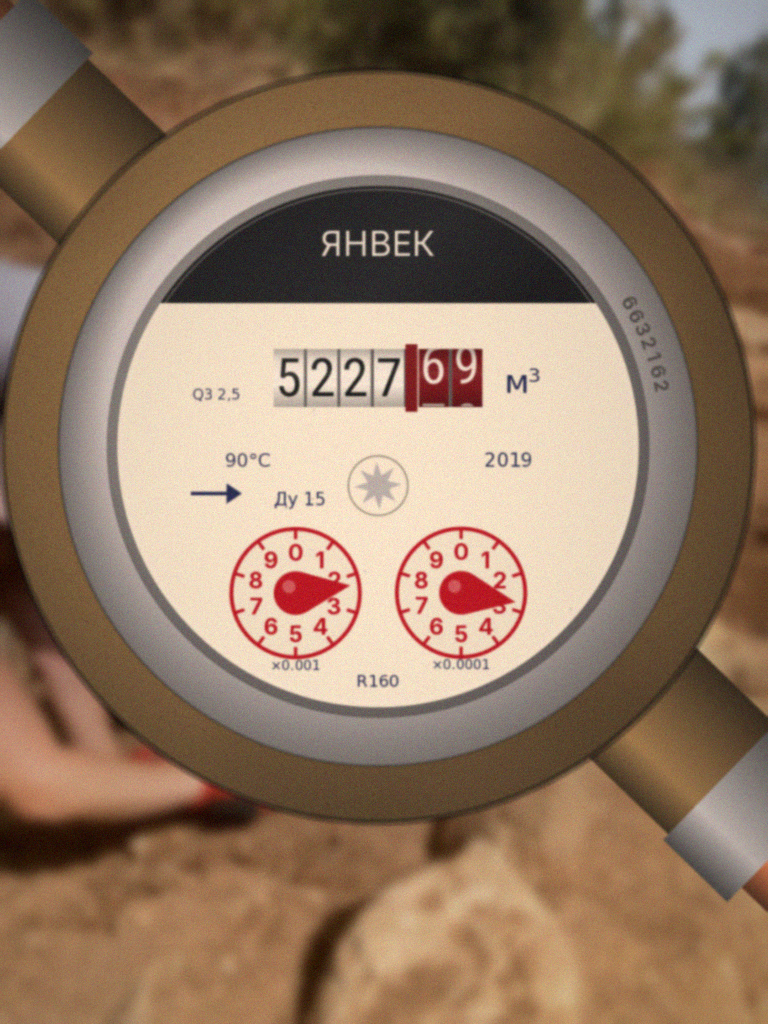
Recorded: 5227.6922 m³
